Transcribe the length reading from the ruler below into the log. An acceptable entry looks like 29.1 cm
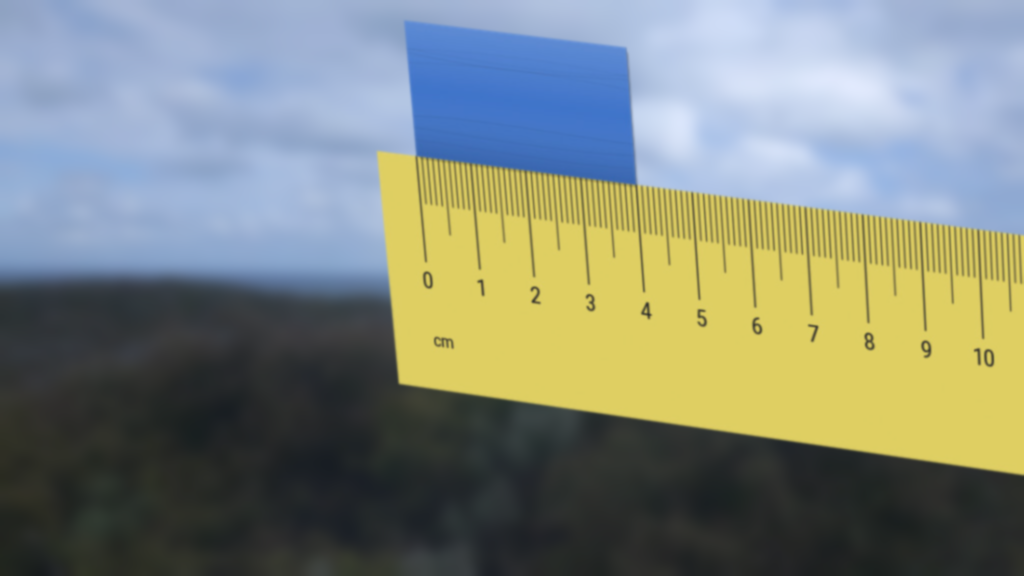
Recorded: 4 cm
